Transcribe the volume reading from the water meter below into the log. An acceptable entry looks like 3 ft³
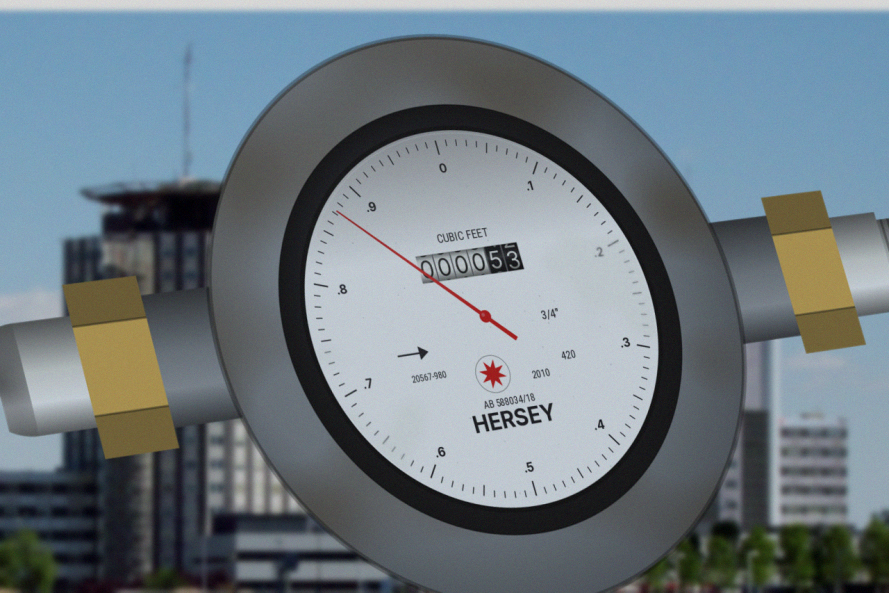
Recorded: 52.87 ft³
